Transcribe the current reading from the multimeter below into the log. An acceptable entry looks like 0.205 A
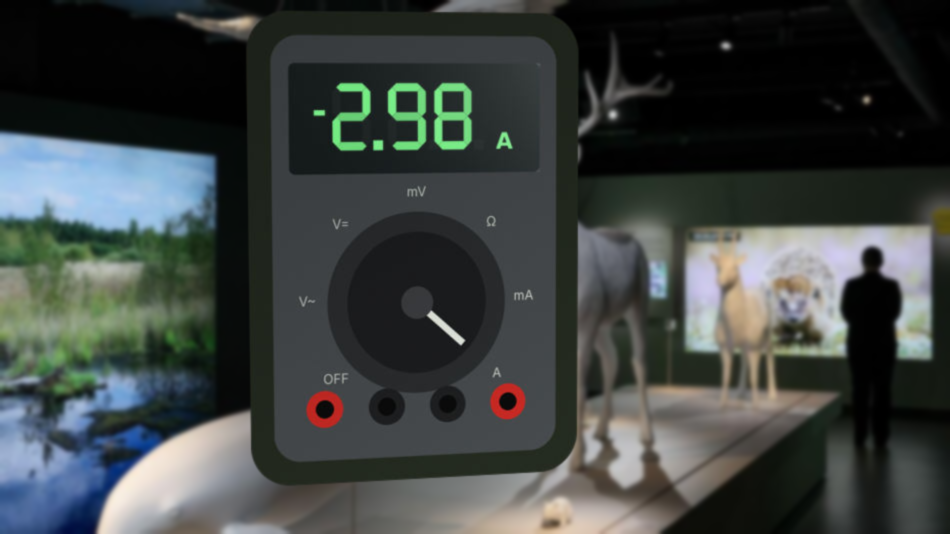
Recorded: -2.98 A
